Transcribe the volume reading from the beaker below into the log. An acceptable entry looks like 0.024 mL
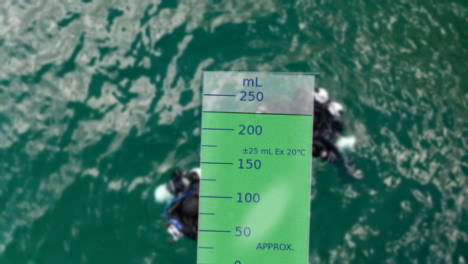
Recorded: 225 mL
